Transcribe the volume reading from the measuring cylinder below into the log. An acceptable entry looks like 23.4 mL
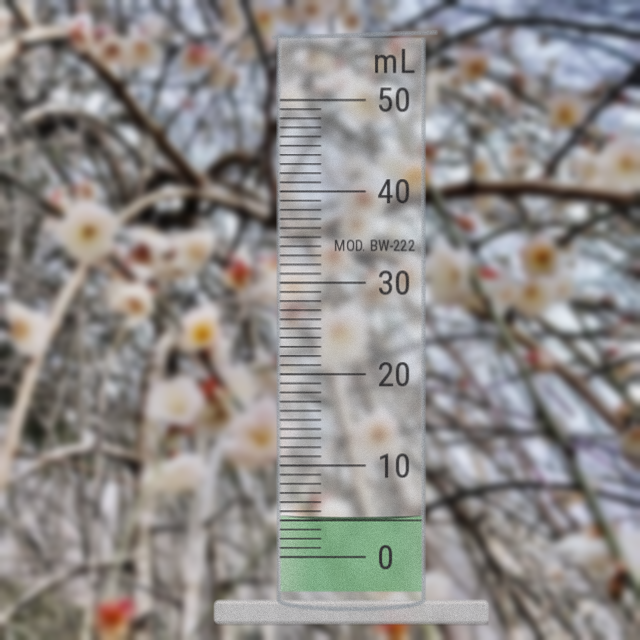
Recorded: 4 mL
